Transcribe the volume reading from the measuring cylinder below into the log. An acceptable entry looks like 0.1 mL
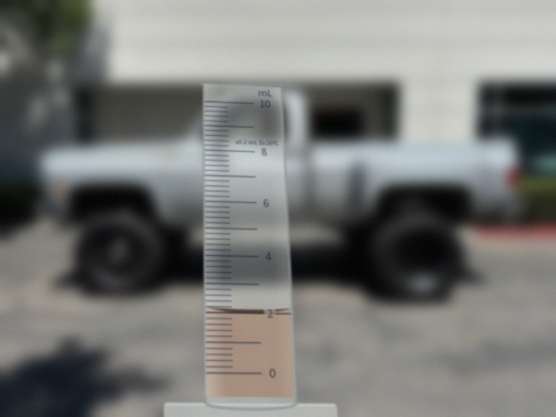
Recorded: 2 mL
